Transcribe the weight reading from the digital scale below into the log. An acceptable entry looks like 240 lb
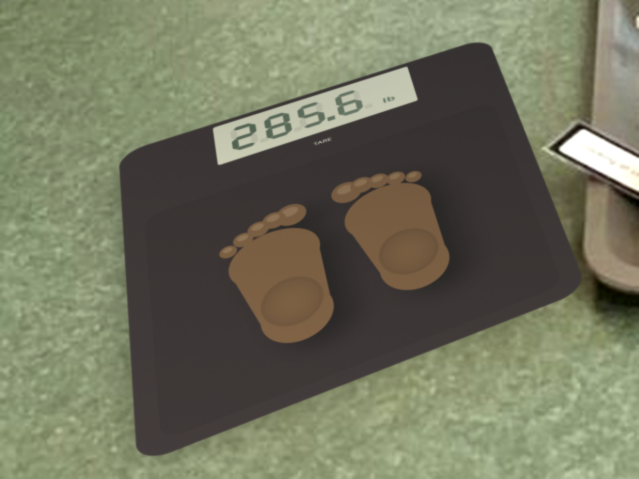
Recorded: 285.6 lb
